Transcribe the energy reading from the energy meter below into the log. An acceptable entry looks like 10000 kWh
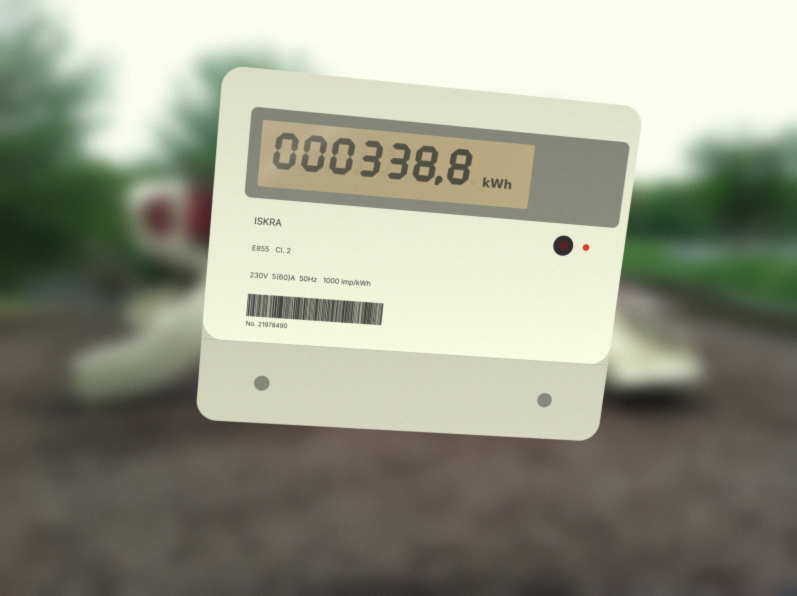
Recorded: 338.8 kWh
